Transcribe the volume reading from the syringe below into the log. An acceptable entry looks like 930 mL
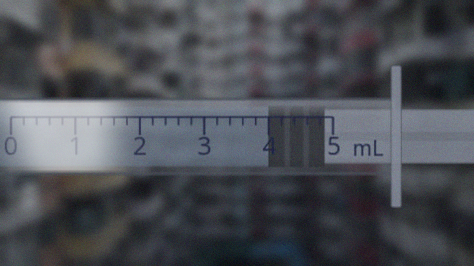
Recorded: 4 mL
